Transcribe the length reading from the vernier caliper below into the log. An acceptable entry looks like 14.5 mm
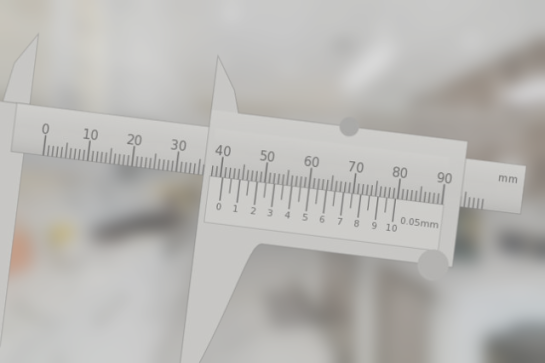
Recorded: 40.5 mm
